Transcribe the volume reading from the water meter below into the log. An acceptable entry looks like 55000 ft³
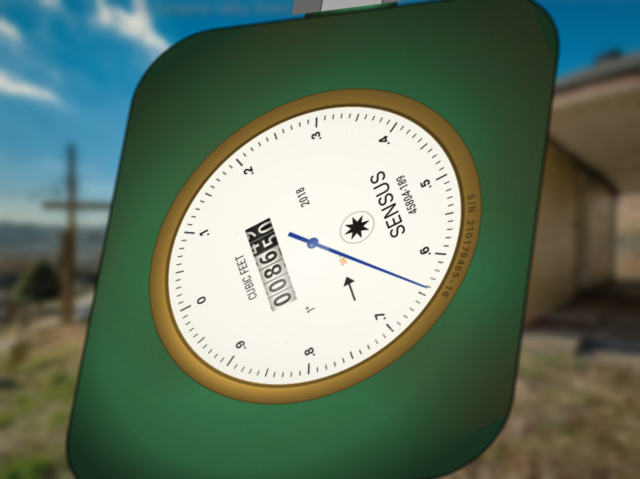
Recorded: 8649.64 ft³
